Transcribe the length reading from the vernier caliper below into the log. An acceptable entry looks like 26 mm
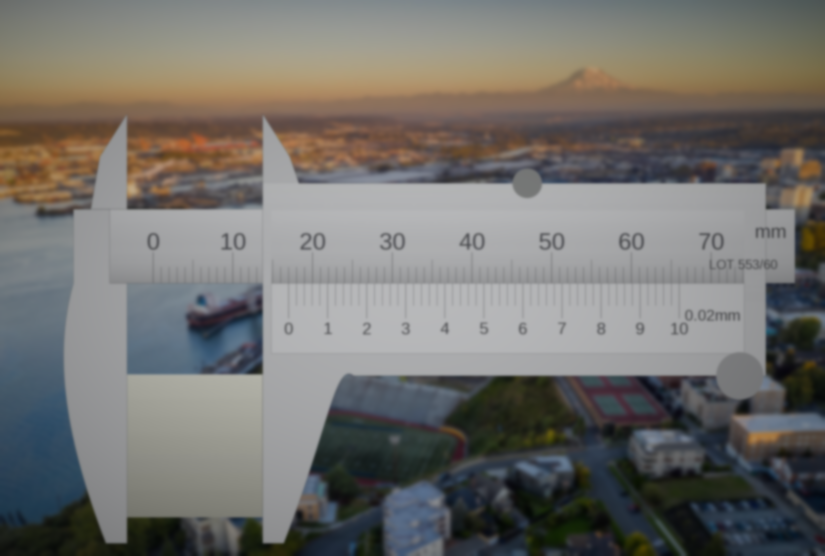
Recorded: 17.0 mm
